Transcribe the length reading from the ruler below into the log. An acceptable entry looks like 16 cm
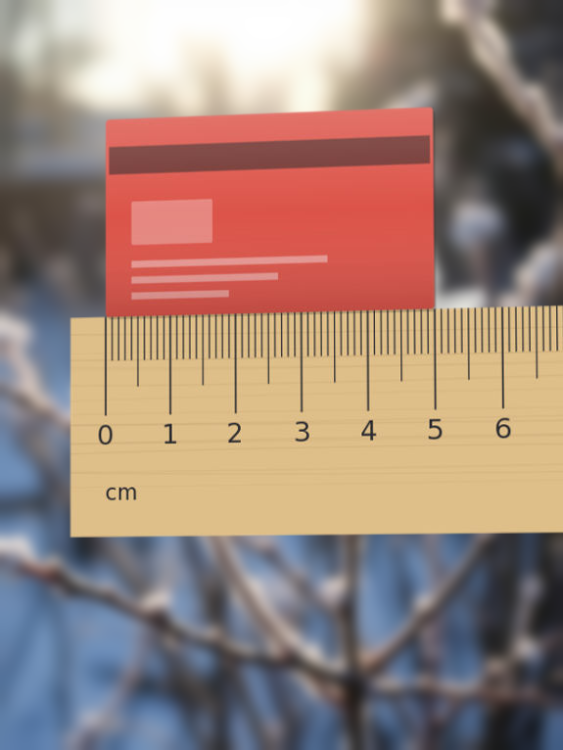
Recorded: 5 cm
